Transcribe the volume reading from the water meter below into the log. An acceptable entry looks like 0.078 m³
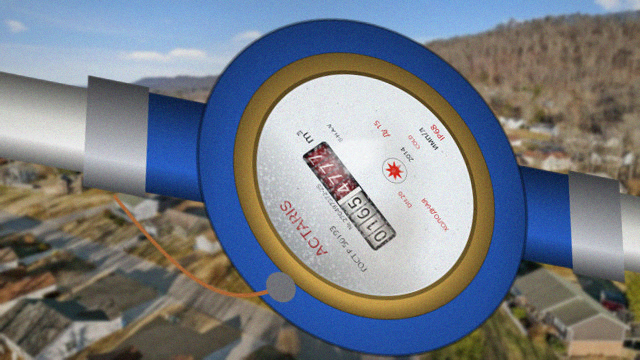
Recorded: 165.4777 m³
